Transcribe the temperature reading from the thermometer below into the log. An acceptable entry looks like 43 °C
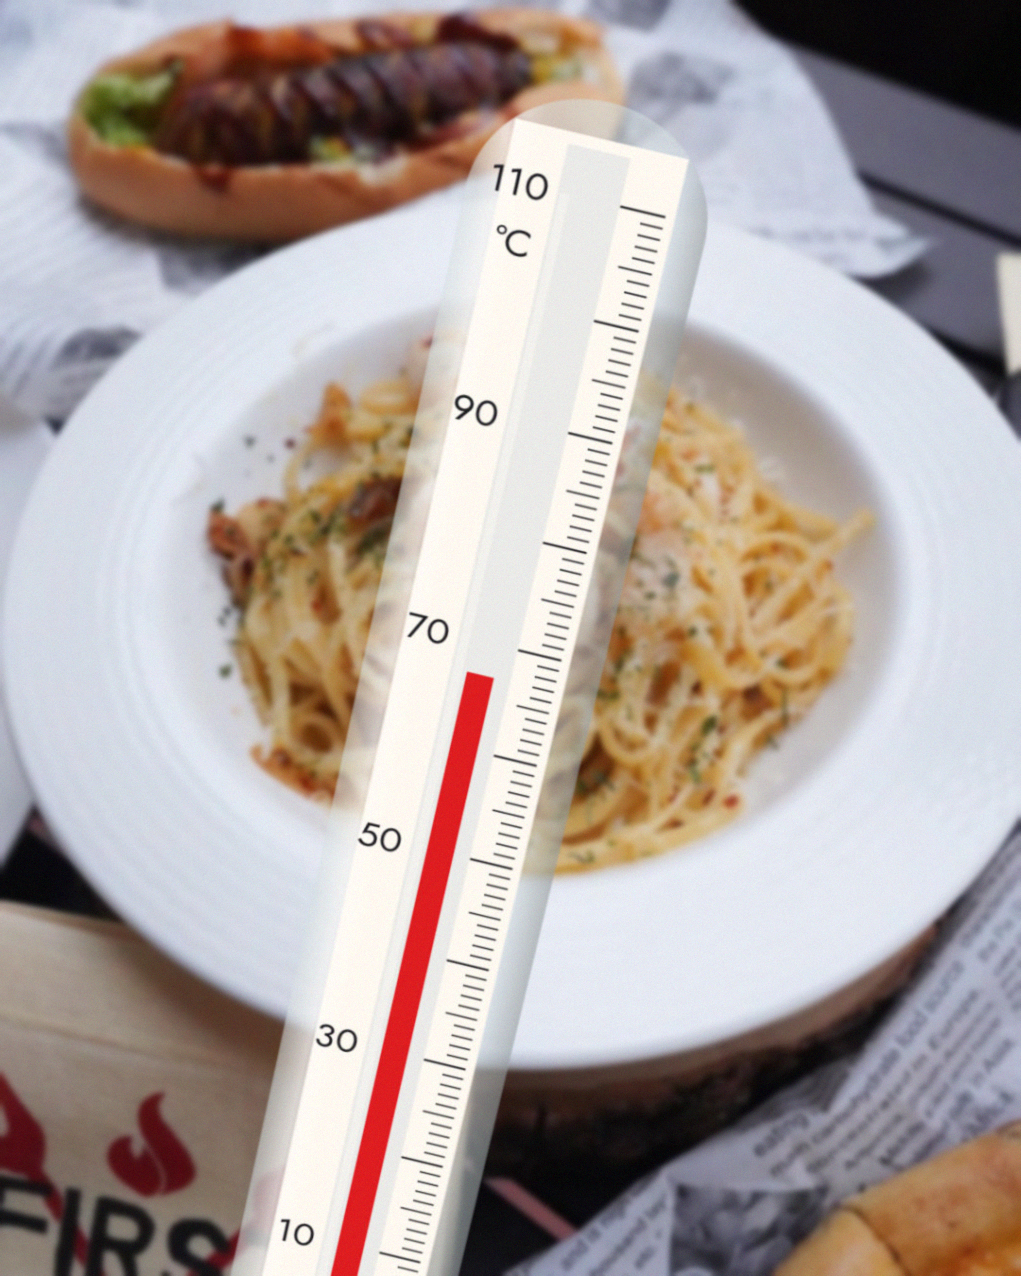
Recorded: 67 °C
